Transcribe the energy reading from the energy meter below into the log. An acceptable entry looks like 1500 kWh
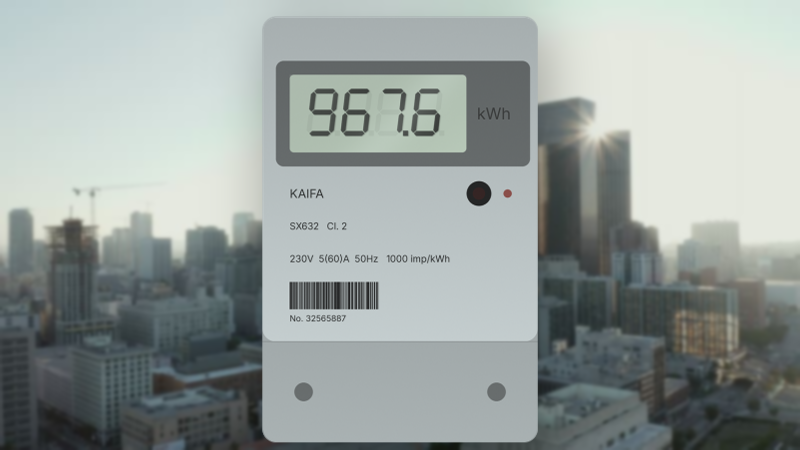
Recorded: 967.6 kWh
